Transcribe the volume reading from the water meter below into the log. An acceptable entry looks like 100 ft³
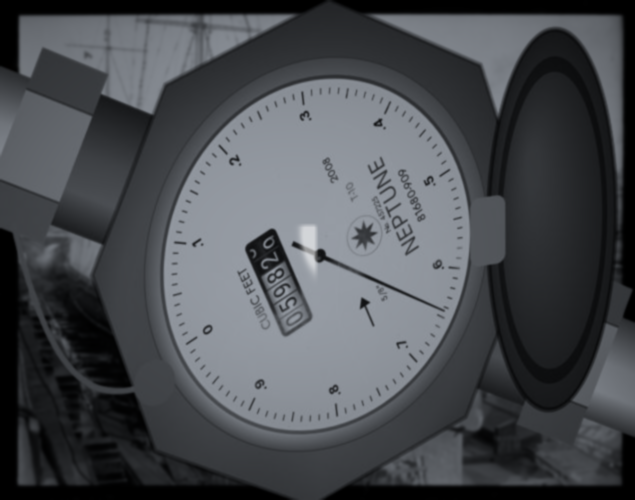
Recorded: 59828.64 ft³
